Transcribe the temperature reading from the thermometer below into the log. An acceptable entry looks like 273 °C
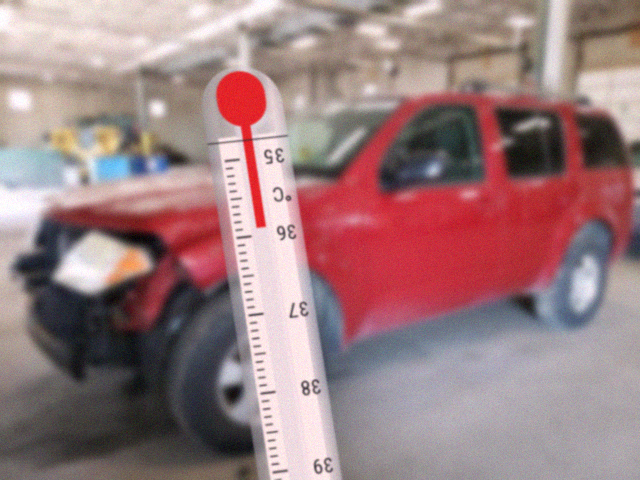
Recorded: 35.9 °C
